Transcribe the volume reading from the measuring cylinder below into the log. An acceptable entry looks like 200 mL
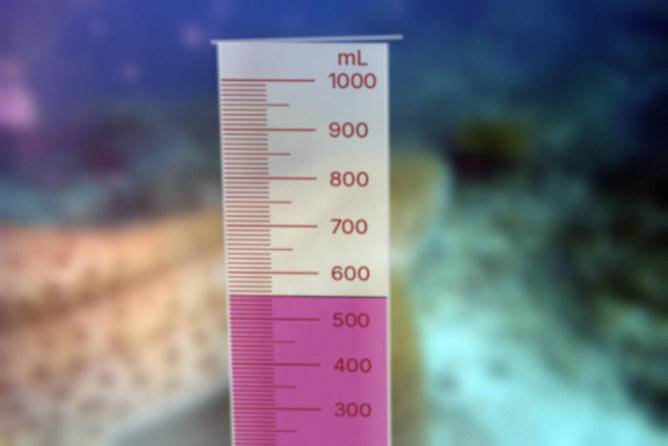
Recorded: 550 mL
